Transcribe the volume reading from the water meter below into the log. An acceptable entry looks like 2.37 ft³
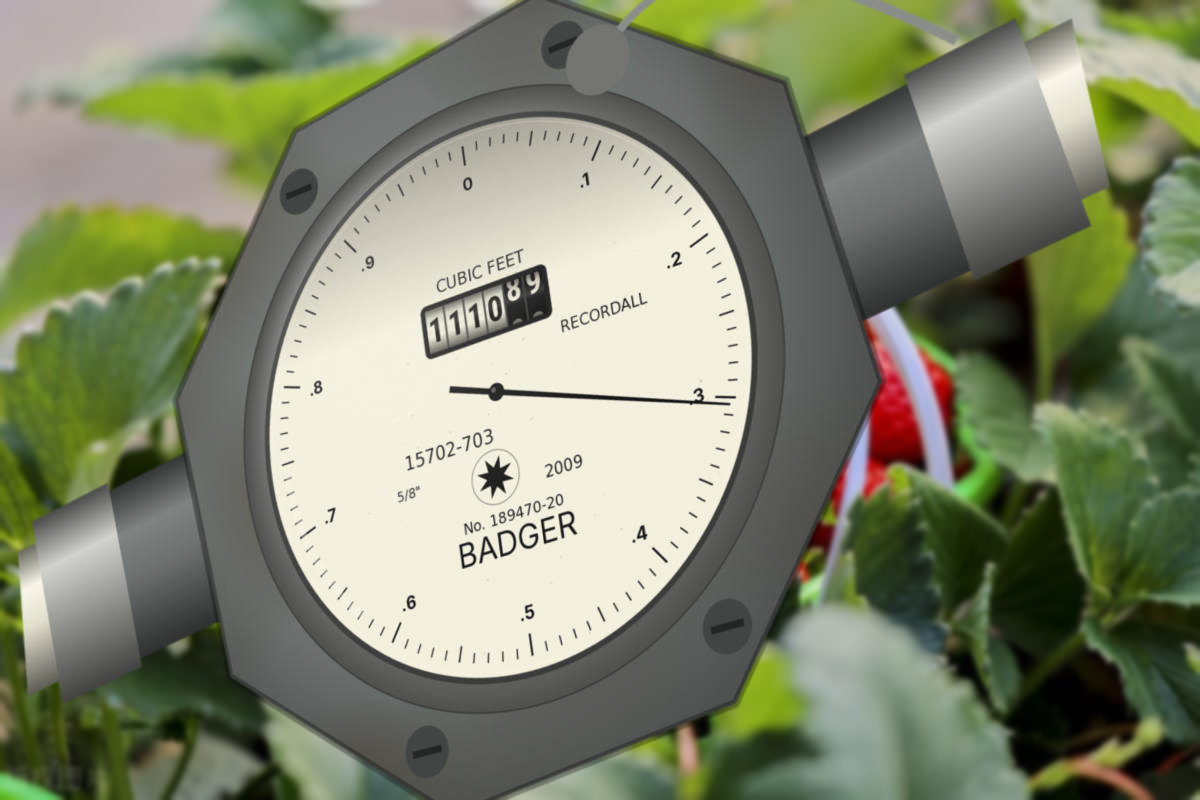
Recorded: 111089.30 ft³
